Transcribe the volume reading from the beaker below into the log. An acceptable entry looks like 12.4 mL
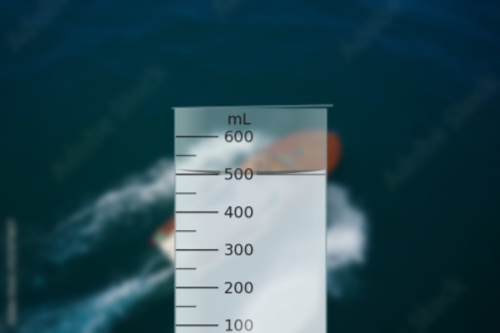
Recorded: 500 mL
